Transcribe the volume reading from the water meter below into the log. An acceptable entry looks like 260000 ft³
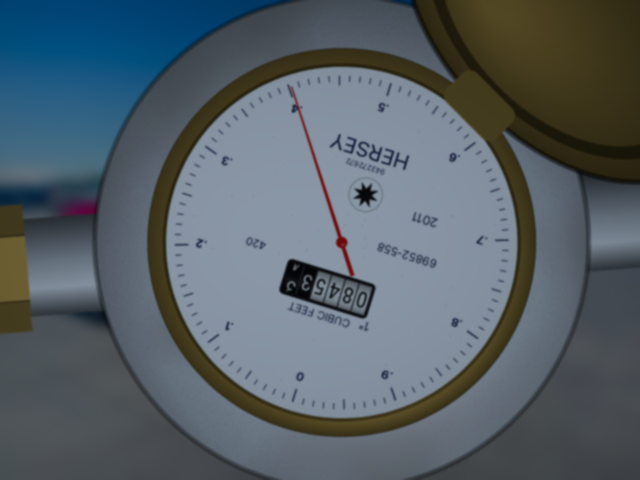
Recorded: 84533.40 ft³
